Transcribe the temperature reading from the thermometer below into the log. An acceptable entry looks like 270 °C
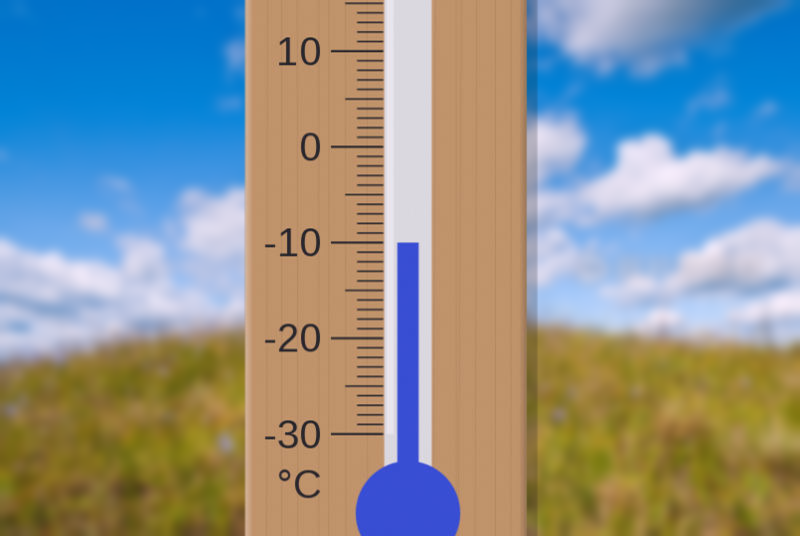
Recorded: -10 °C
